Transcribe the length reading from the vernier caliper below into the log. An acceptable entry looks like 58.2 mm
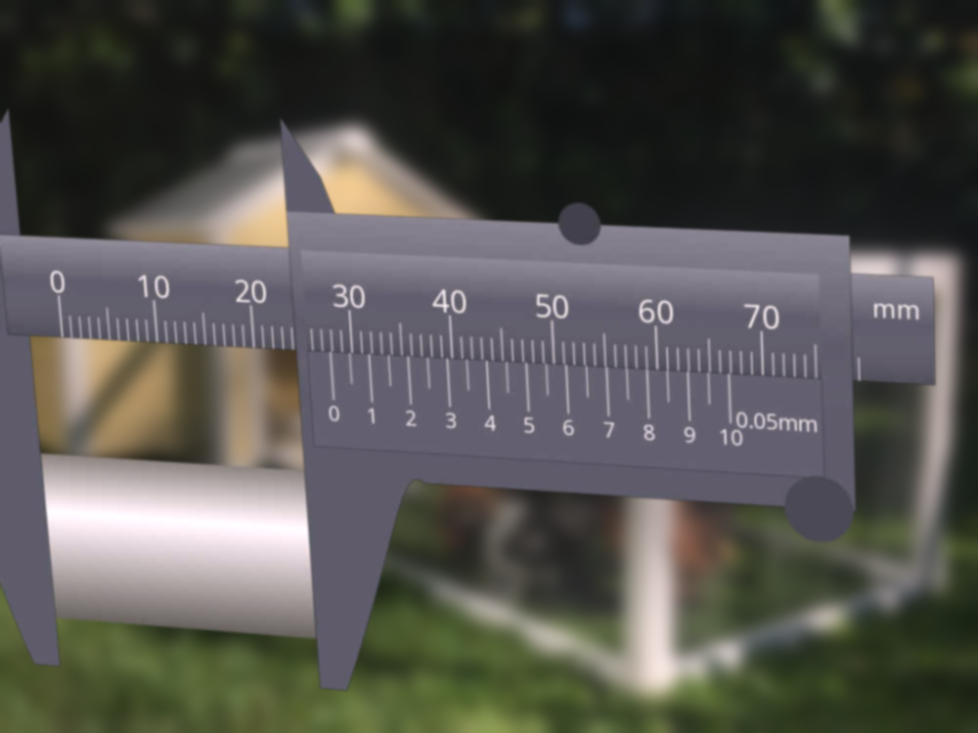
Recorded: 27.8 mm
